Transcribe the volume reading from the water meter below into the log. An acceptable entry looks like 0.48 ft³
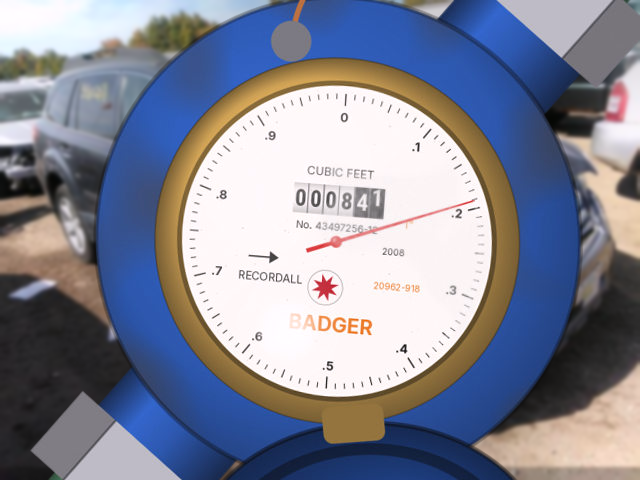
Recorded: 841.19 ft³
